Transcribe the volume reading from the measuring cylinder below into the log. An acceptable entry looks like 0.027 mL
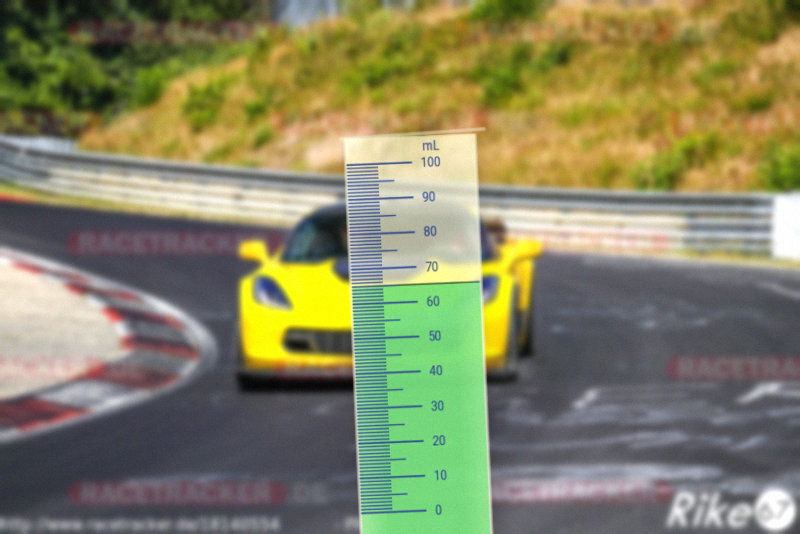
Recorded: 65 mL
